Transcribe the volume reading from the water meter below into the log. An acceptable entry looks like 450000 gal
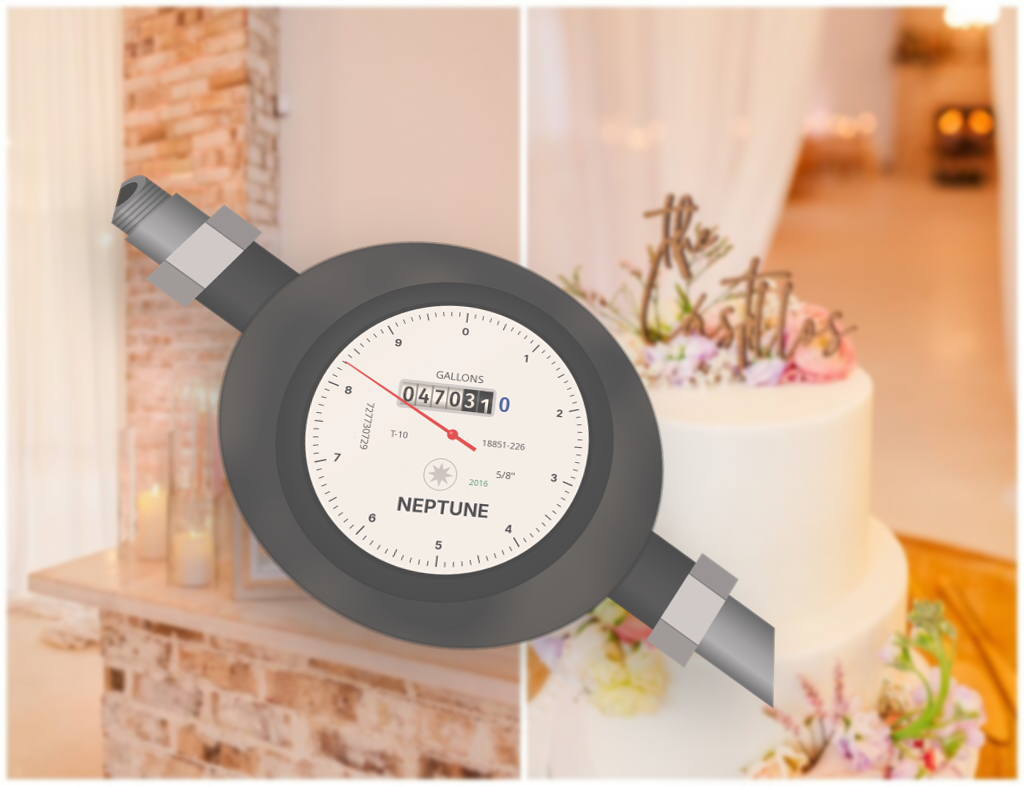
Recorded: 470308.3 gal
